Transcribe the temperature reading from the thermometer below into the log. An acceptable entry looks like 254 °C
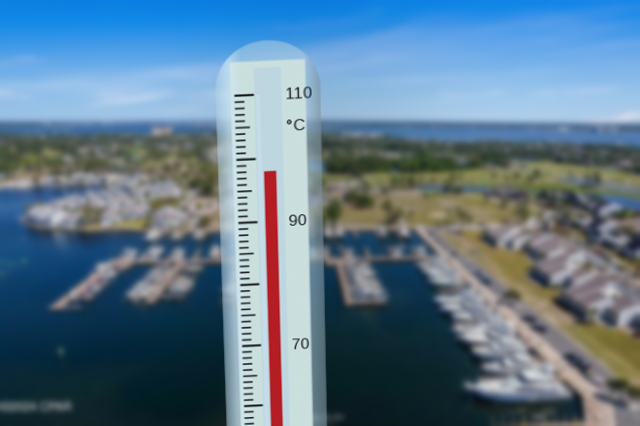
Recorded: 98 °C
